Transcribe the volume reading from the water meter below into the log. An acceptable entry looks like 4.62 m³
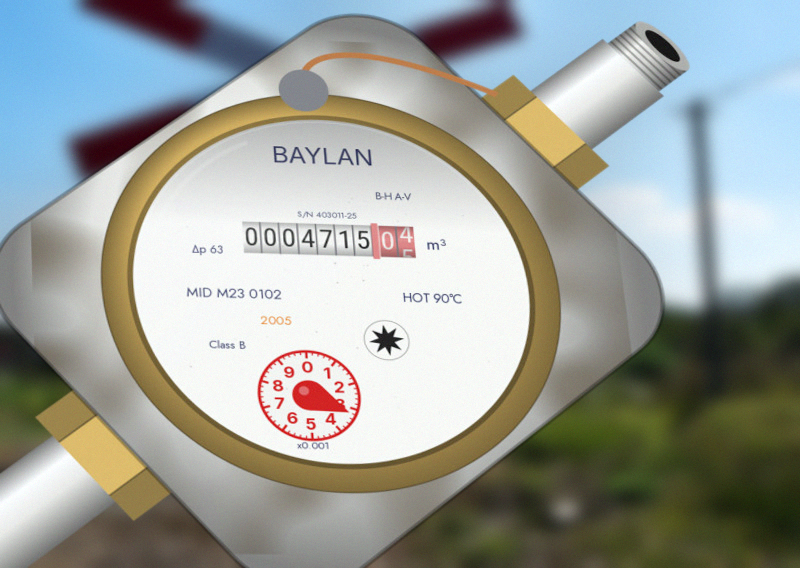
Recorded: 4715.043 m³
